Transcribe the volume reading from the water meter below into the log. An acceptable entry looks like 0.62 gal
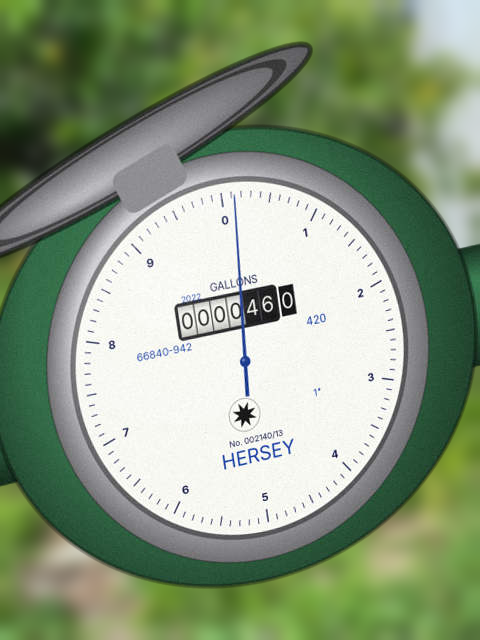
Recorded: 460.1 gal
